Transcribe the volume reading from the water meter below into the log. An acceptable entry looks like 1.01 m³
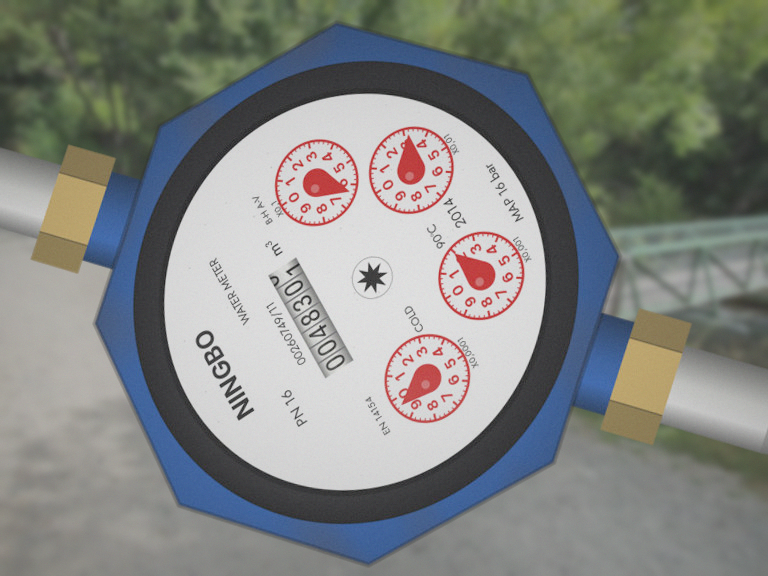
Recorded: 48300.6319 m³
